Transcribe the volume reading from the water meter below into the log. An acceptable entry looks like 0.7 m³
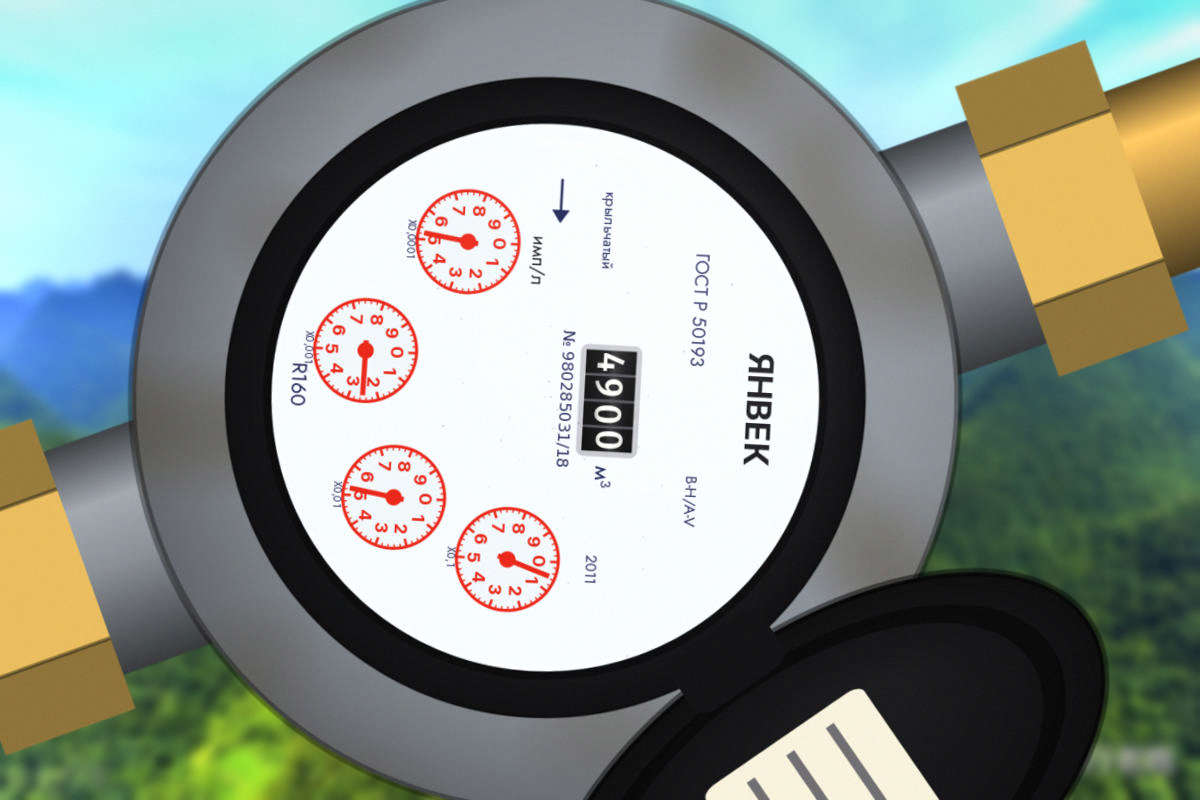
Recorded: 4900.0525 m³
